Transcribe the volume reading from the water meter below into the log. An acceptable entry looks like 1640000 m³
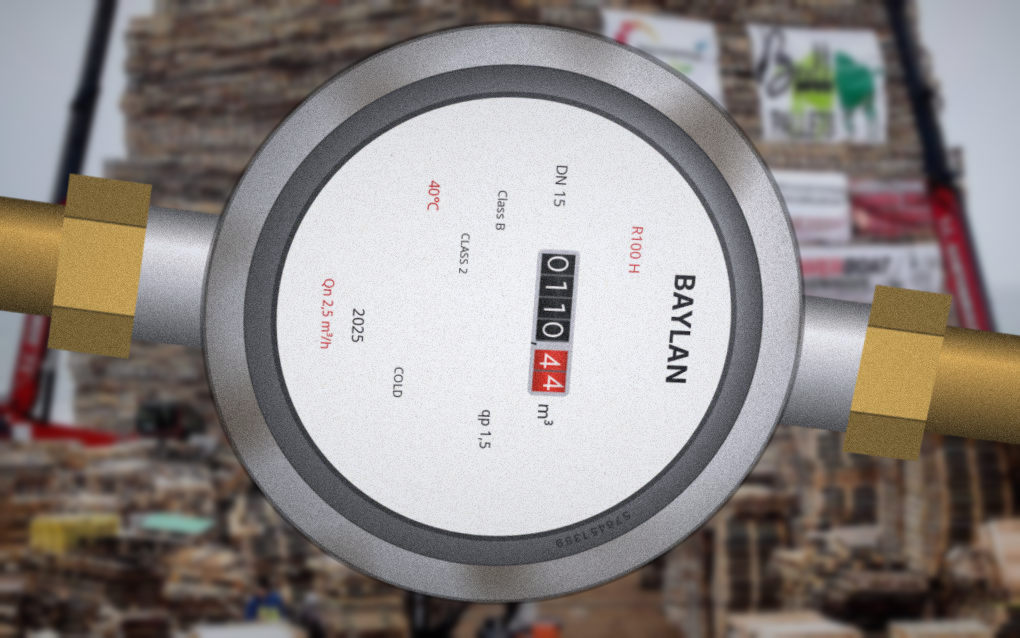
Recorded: 110.44 m³
